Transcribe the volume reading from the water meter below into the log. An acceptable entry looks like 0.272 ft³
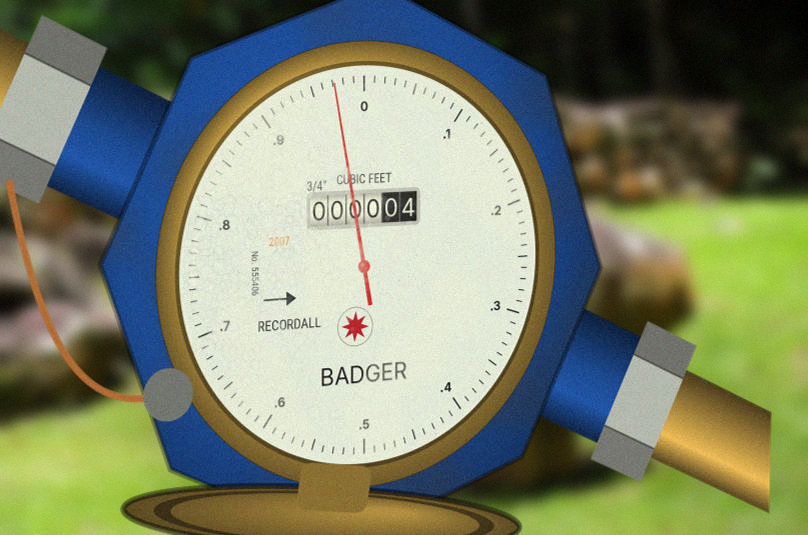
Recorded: 3.97 ft³
